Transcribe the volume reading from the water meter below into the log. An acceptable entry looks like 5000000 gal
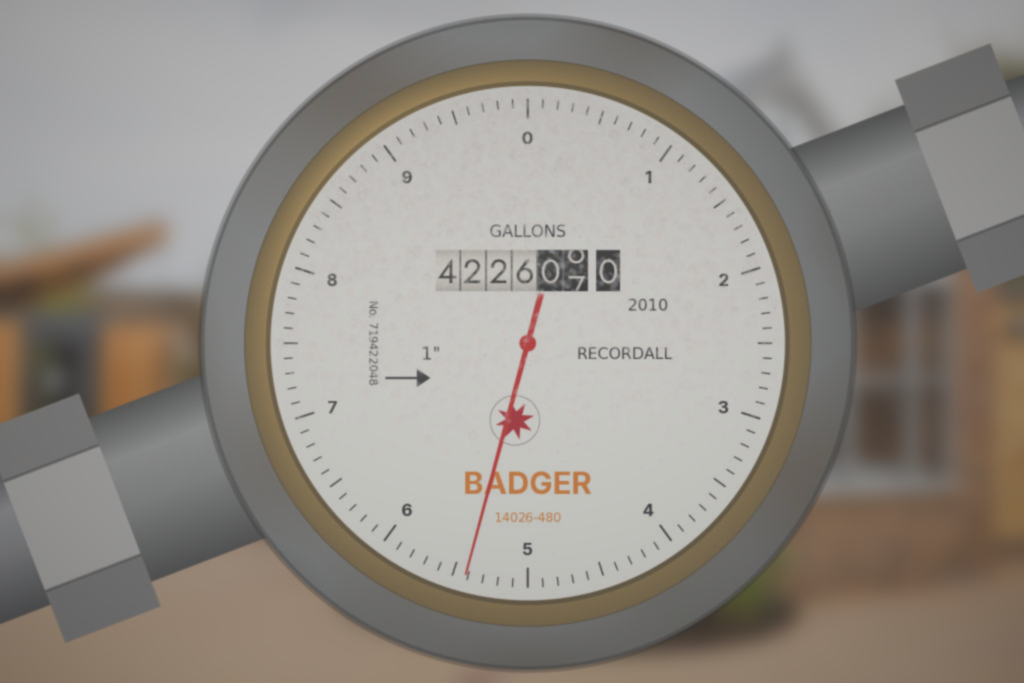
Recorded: 4226065.4 gal
